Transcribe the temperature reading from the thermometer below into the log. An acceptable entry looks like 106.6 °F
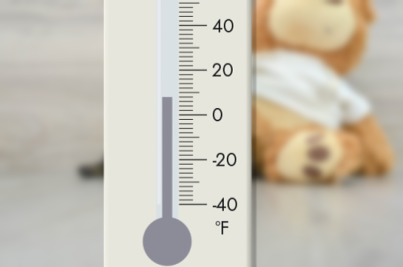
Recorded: 8 °F
